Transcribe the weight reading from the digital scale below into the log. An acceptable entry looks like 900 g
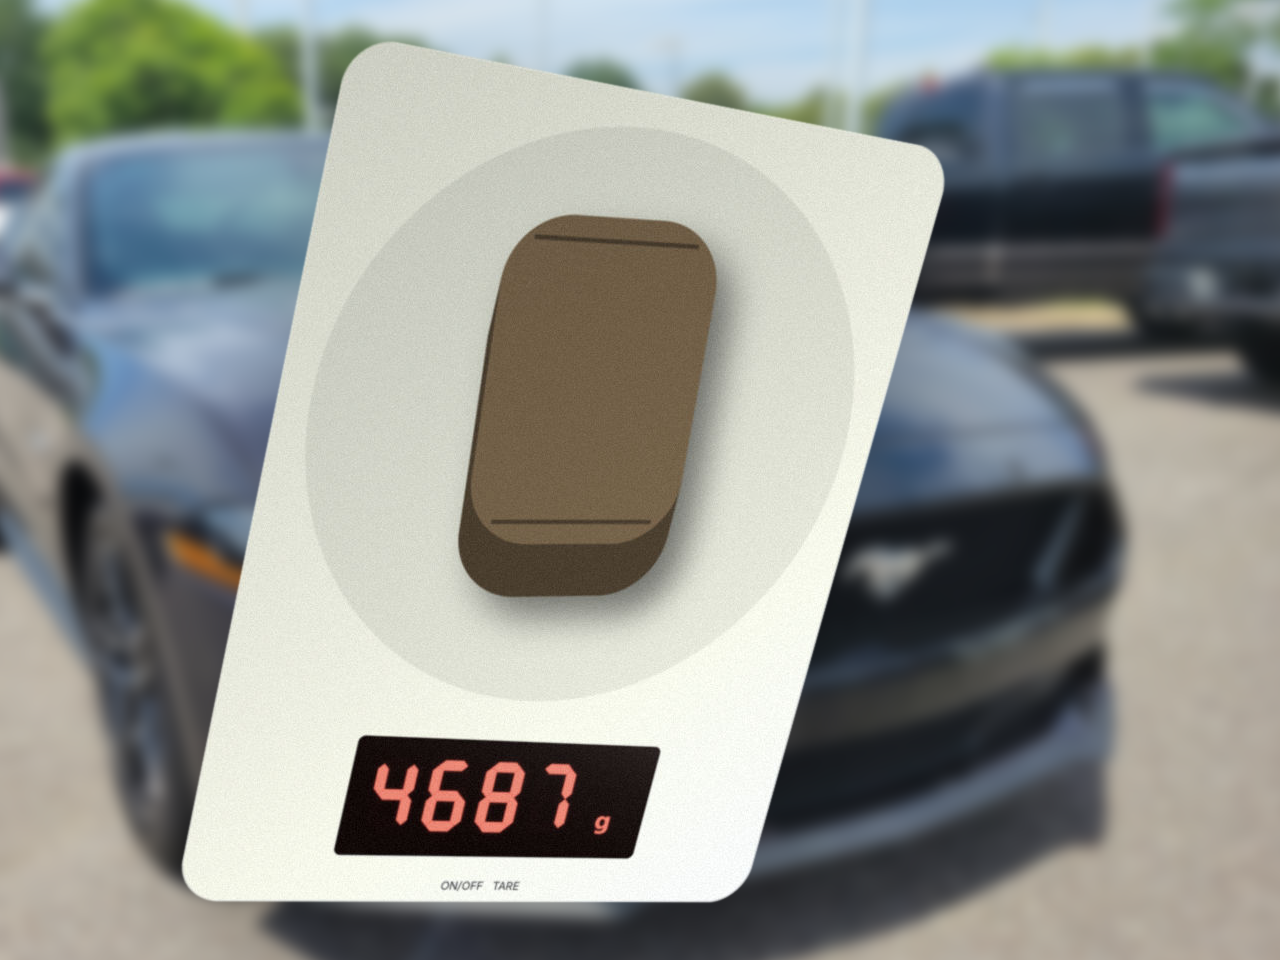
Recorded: 4687 g
